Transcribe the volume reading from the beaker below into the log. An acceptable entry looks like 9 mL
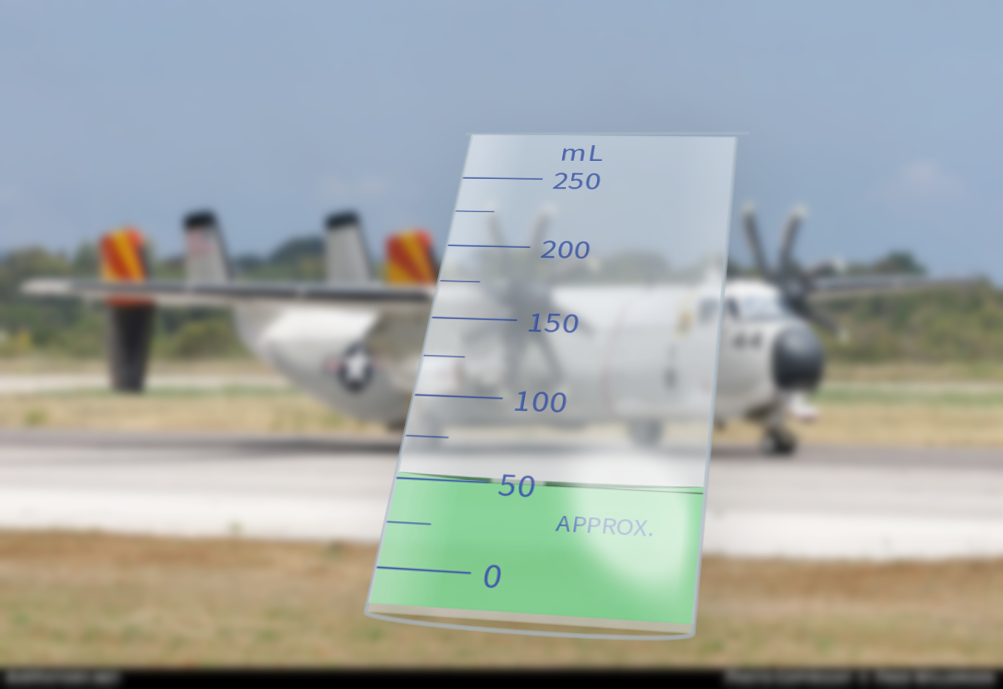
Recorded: 50 mL
